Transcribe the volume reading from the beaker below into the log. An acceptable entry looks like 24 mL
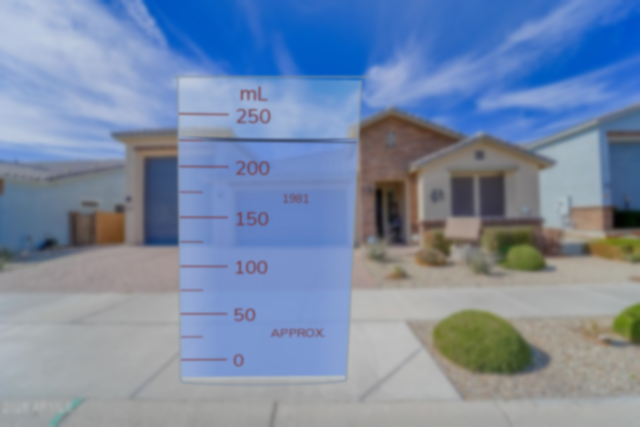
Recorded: 225 mL
